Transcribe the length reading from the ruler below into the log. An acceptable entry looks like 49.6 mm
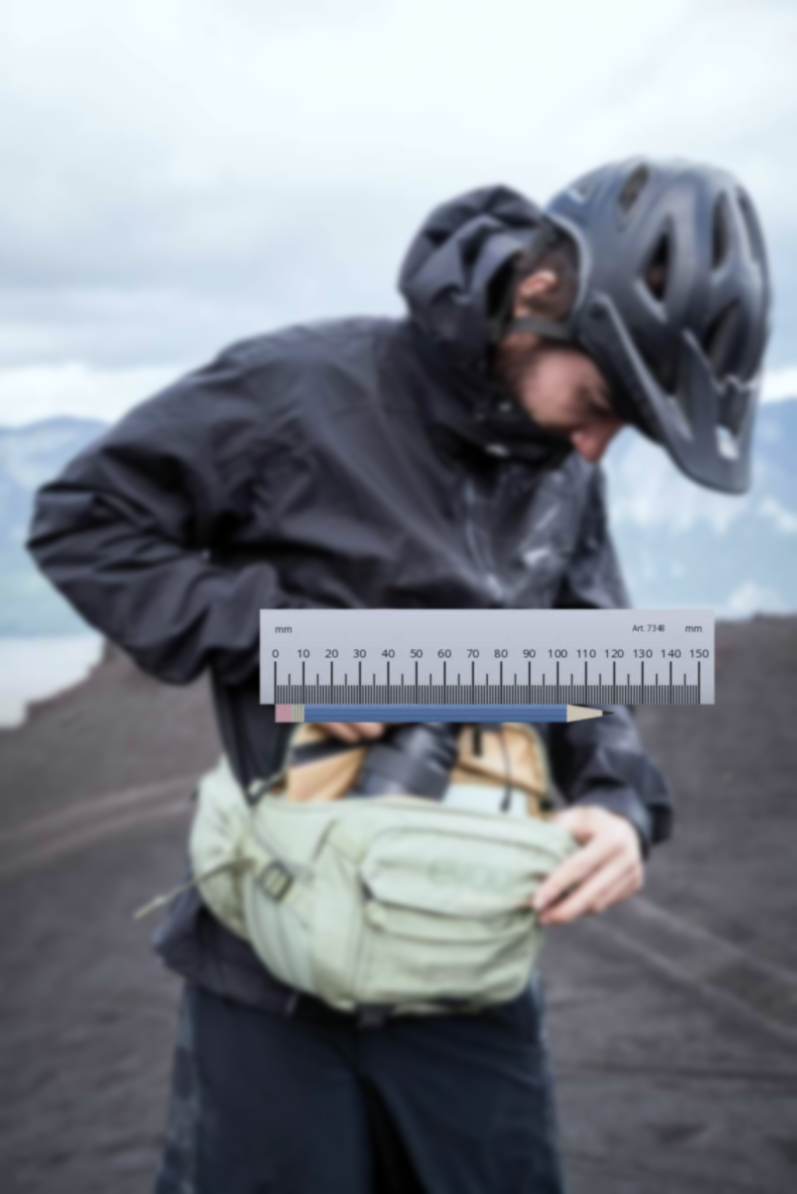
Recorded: 120 mm
